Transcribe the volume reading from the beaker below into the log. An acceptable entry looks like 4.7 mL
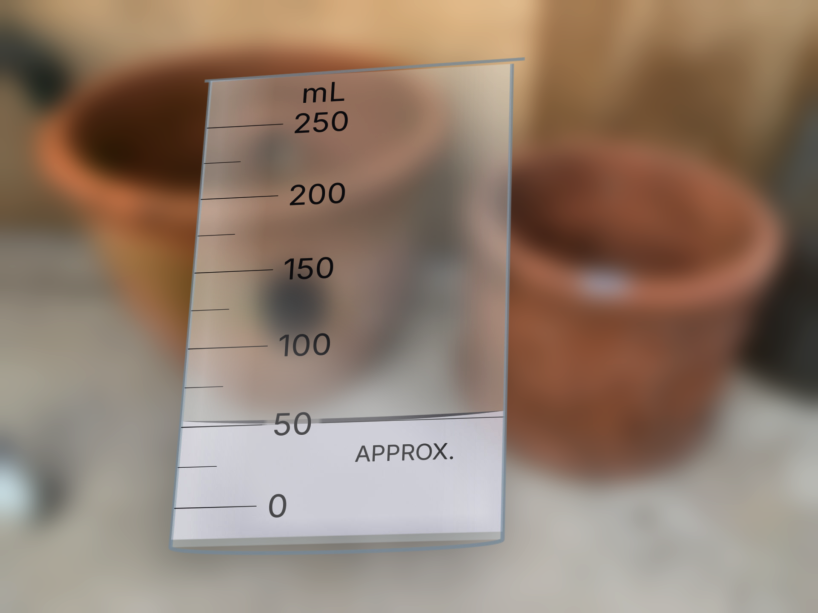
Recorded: 50 mL
